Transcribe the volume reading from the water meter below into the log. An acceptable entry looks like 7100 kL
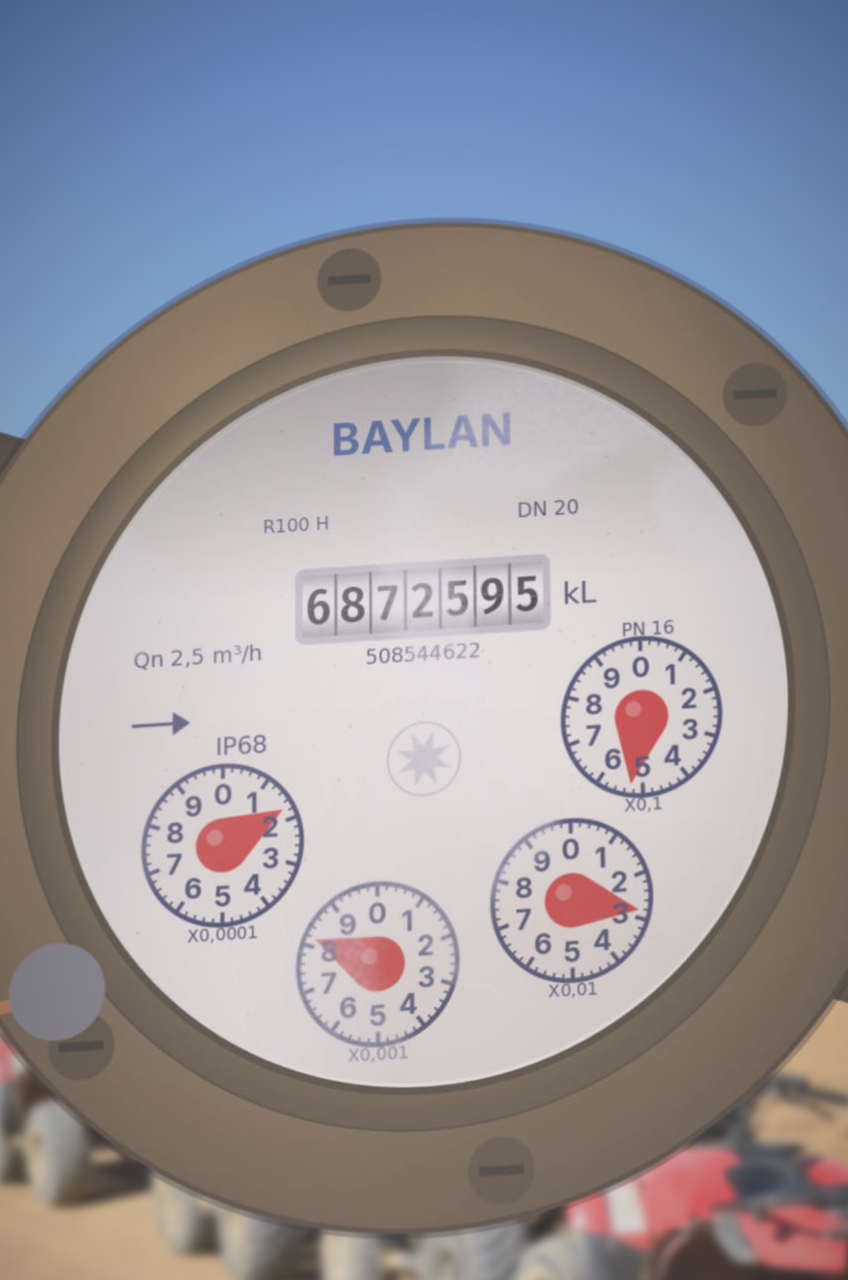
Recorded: 6872595.5281 kL
